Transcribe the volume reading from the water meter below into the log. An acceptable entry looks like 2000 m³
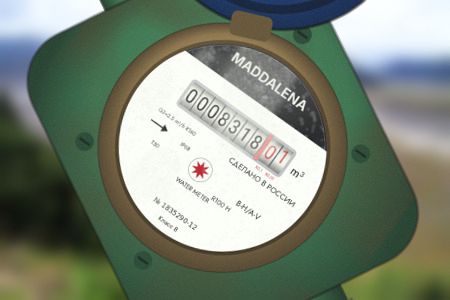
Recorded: 8318.01 m³
